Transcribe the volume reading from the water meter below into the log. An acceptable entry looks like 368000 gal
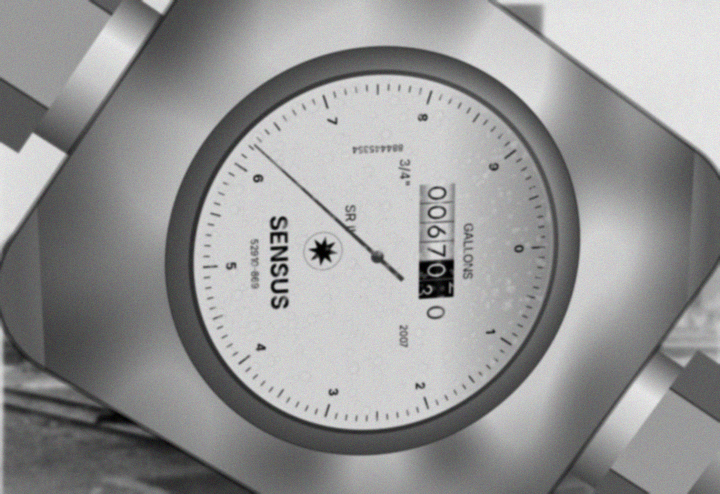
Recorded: 67026.2 gal
